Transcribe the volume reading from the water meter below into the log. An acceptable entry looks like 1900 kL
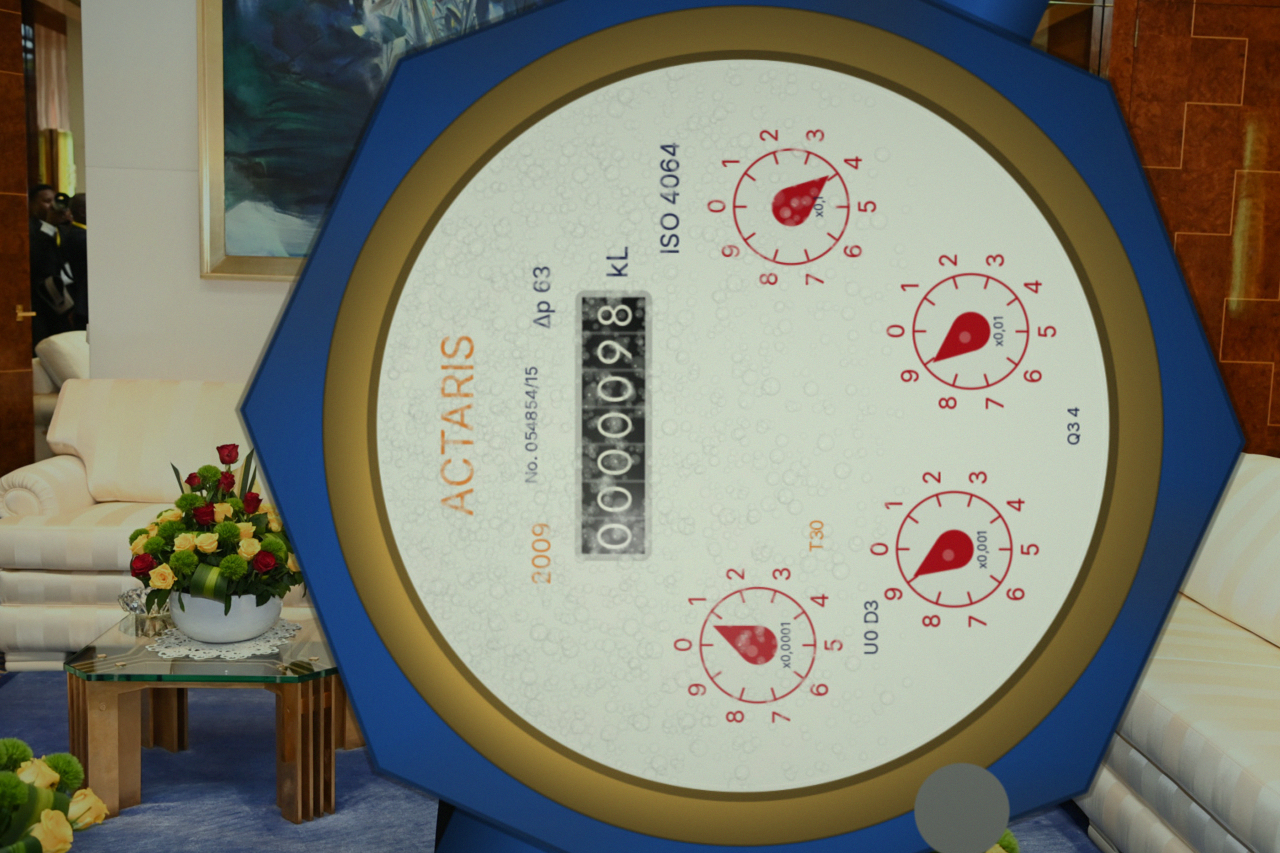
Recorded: 98.3890 kL
